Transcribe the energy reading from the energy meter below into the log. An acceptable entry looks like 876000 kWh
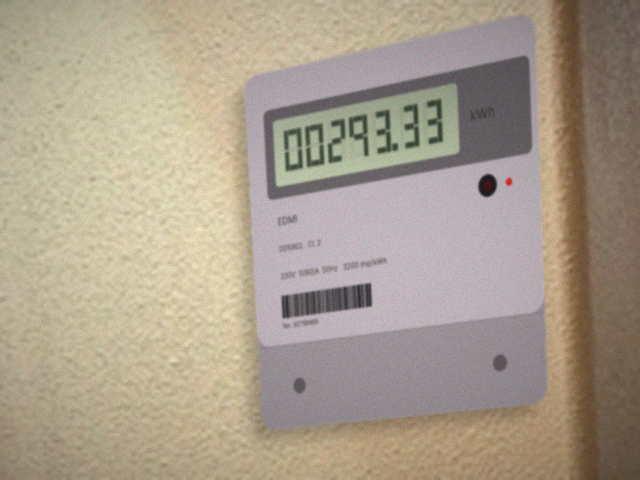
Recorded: 293.33 kWh
